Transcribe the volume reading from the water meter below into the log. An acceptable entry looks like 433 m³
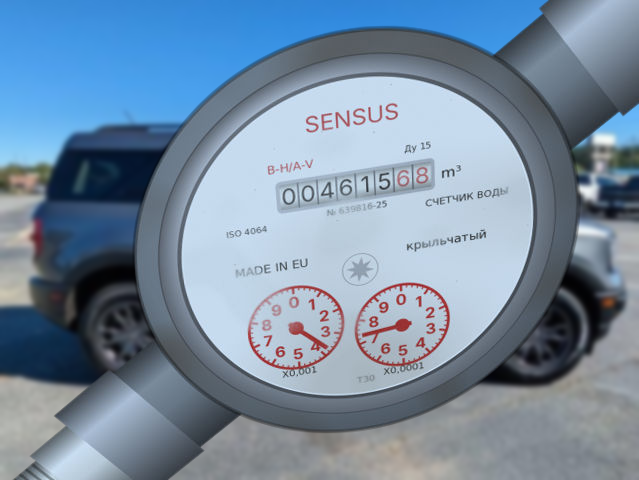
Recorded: 4615.6837 m³
